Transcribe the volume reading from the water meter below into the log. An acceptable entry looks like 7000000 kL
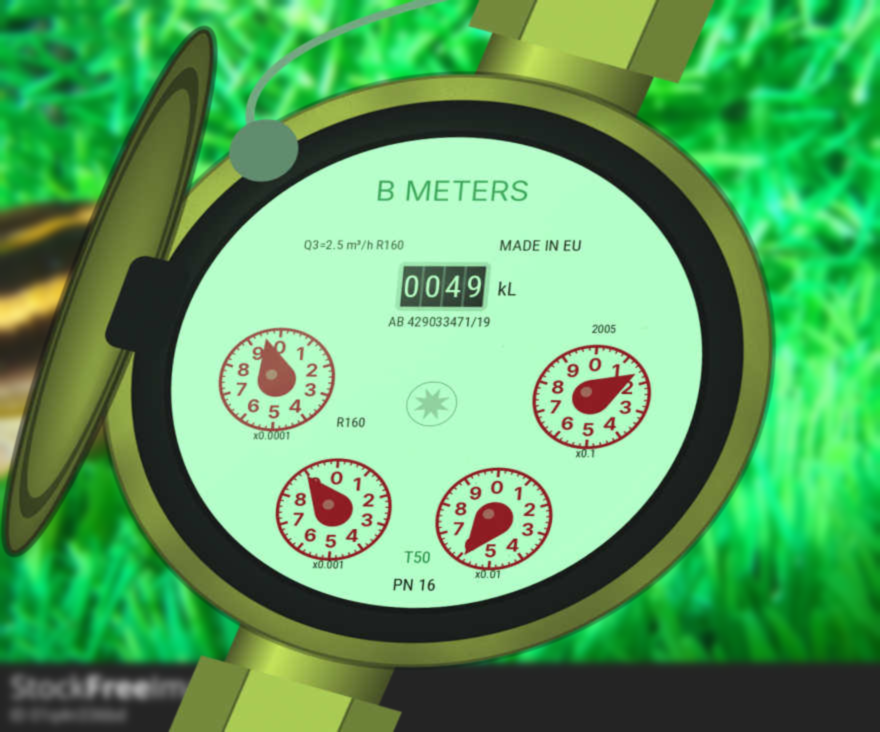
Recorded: 49.1589 kL
